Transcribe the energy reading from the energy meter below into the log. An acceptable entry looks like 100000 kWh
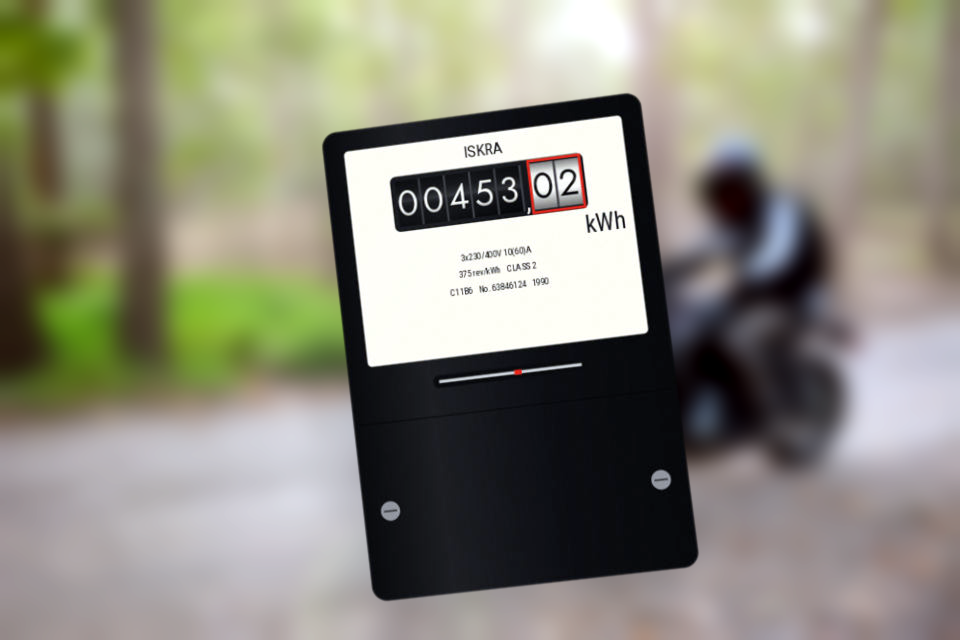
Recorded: 453.02 kWh
